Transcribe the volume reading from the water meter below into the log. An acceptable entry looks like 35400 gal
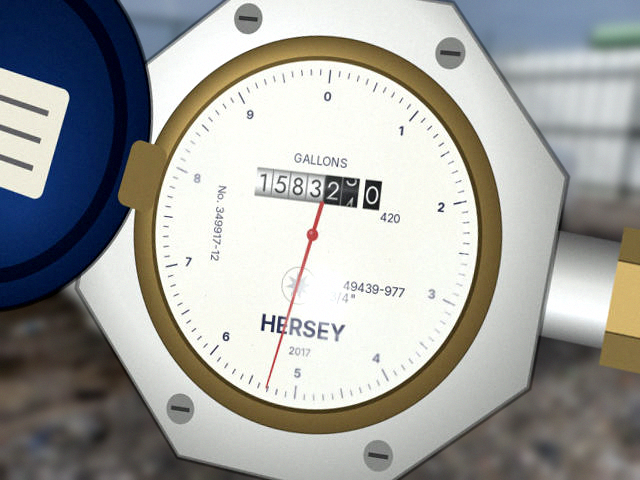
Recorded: 1583235.3 gal
